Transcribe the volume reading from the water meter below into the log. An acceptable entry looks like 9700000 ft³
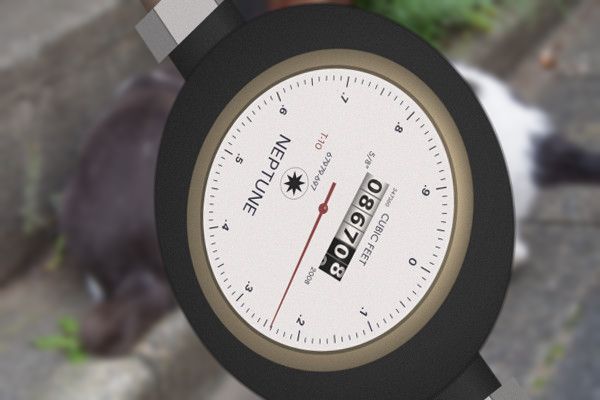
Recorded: 86708.24 ft³
